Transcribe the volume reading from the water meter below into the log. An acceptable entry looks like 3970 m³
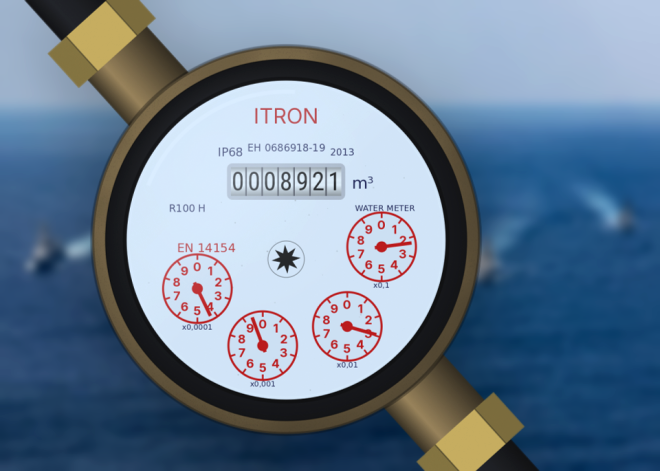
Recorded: 8921.2294 m³
